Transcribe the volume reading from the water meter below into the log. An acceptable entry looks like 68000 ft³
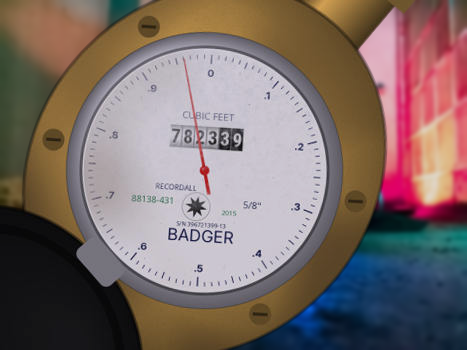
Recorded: 782338.96 ft³
